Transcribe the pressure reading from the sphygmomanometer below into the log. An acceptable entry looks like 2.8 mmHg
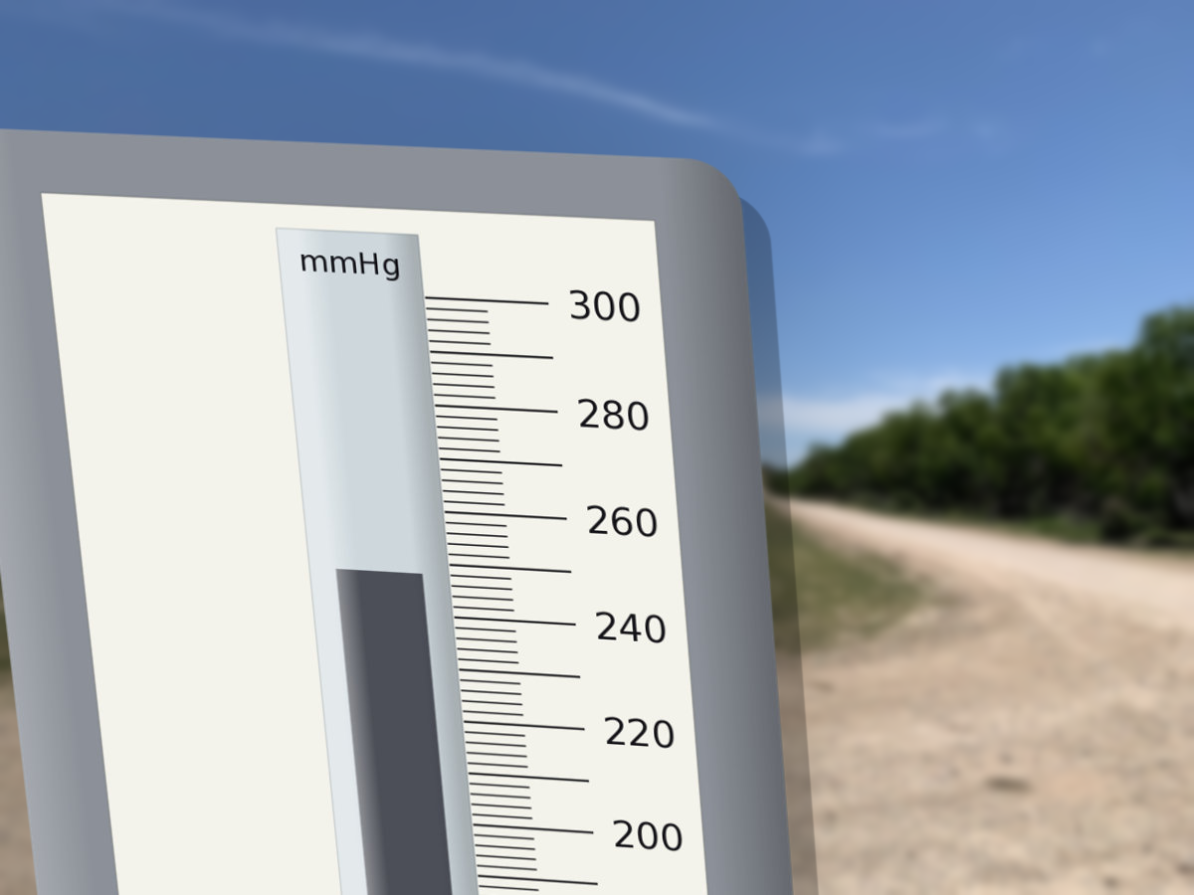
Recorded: 248 mmHg
